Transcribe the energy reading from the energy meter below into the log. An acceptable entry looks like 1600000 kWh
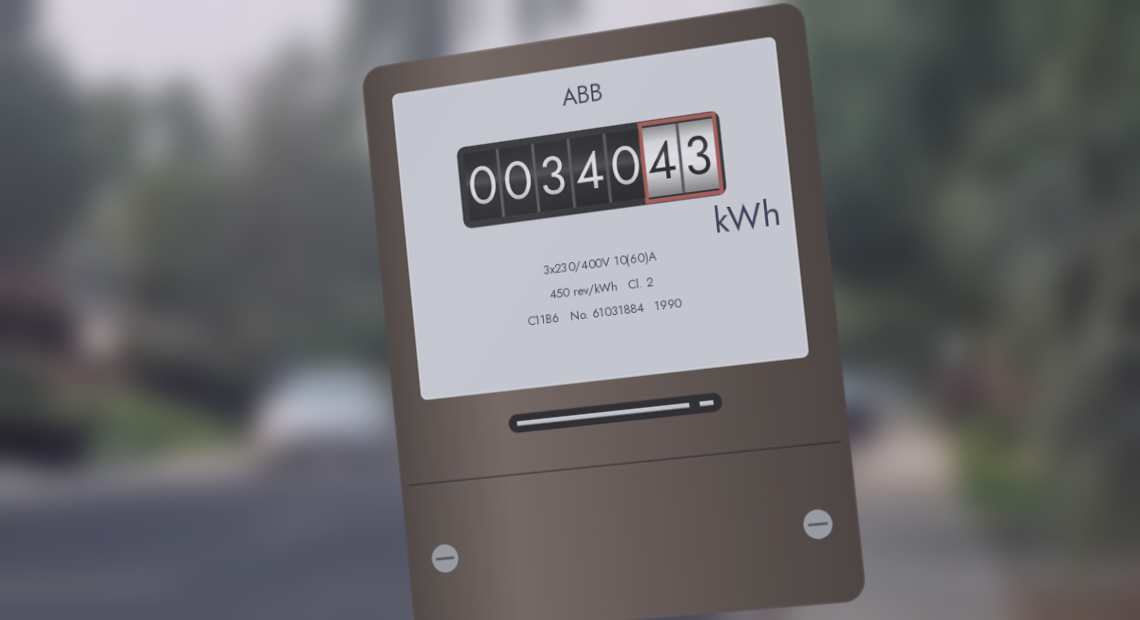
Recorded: 340.43 kWh
